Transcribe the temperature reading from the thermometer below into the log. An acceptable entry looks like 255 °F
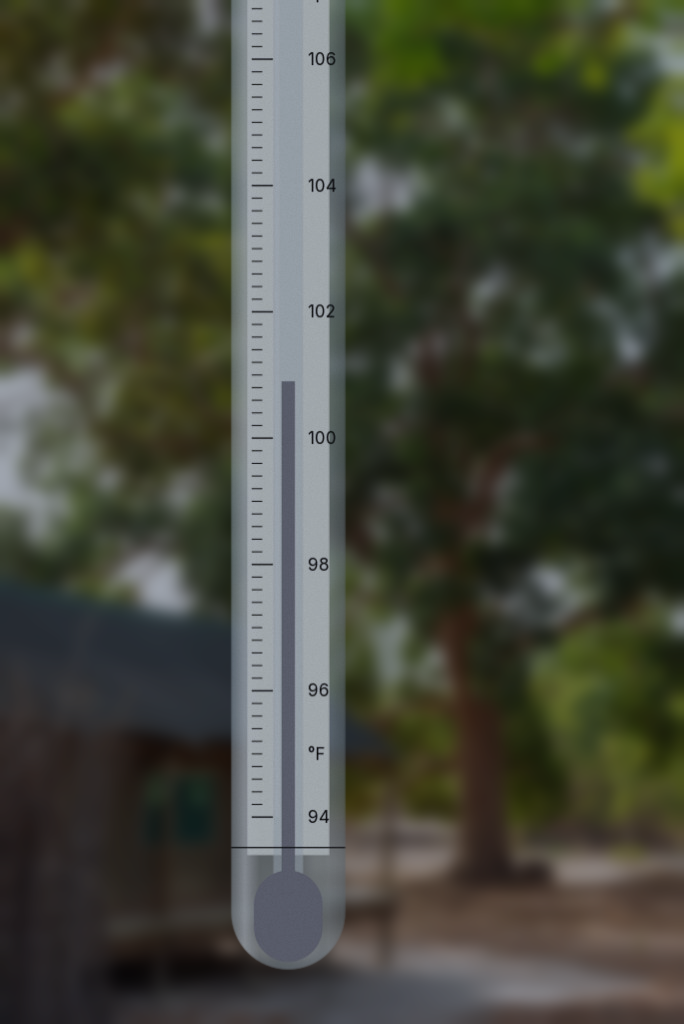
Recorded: 100.9 °F
